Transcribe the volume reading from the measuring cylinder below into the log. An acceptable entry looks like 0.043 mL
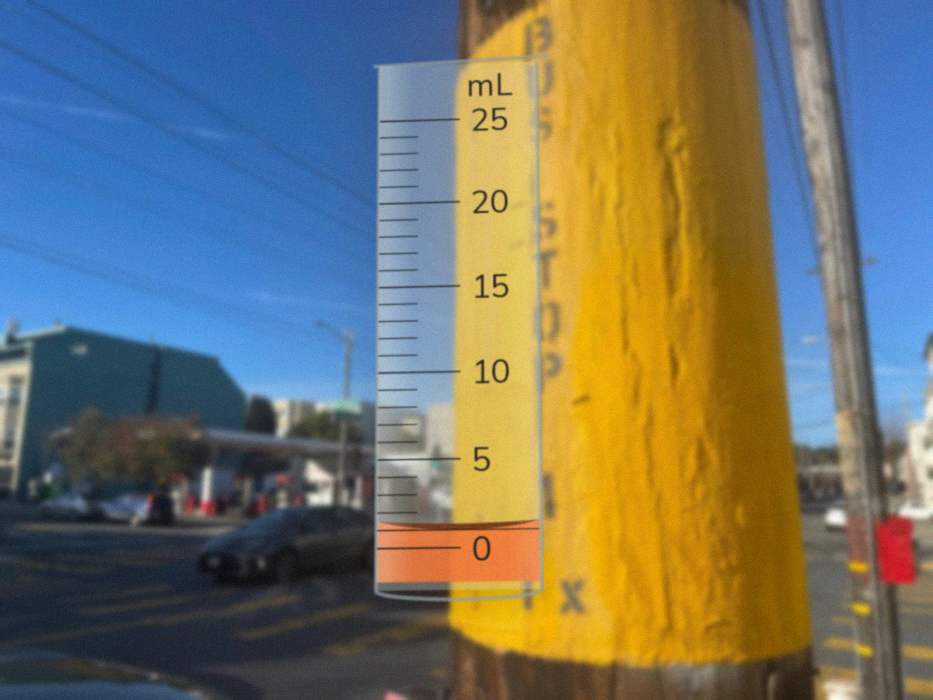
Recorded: 1 mL
